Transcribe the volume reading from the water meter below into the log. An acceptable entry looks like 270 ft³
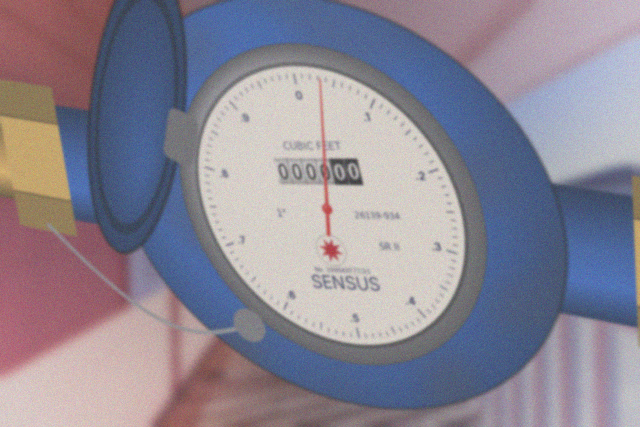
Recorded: 0.03 ft³
